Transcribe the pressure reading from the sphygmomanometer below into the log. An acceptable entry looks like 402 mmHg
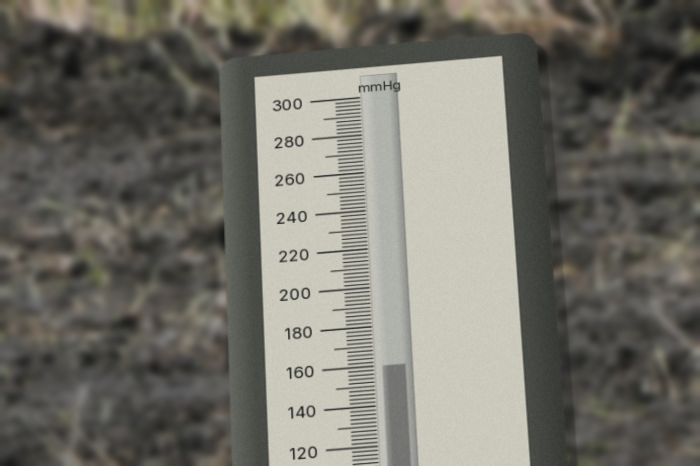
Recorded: 160 mmHg
